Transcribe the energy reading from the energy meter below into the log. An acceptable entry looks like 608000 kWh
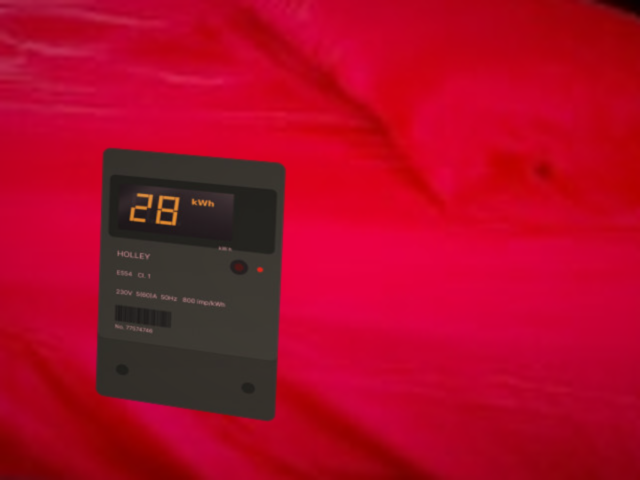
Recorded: 28 kWh
